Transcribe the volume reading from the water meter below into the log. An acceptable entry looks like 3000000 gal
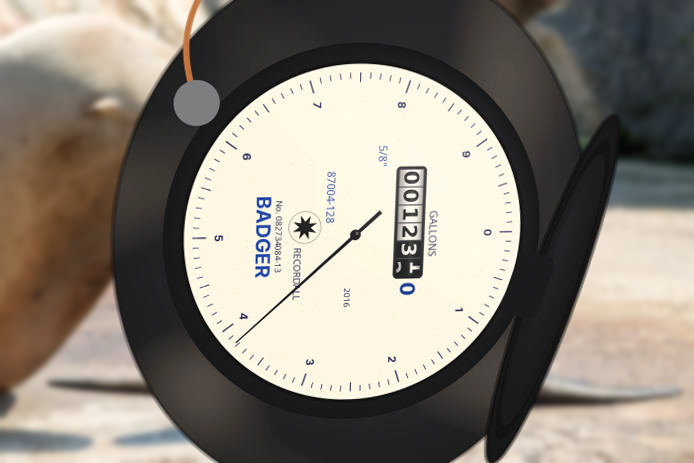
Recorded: 12313.8 gal
